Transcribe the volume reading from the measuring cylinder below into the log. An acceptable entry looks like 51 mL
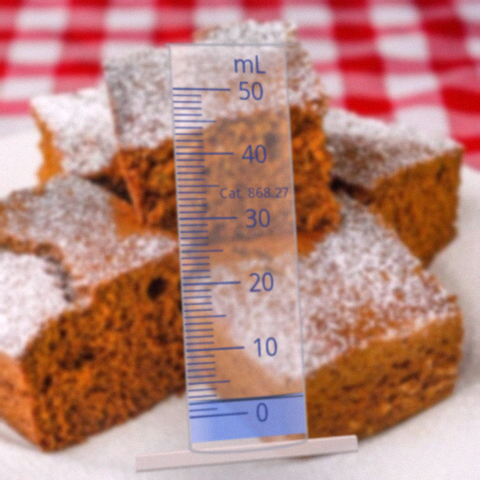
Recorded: 2 mL
